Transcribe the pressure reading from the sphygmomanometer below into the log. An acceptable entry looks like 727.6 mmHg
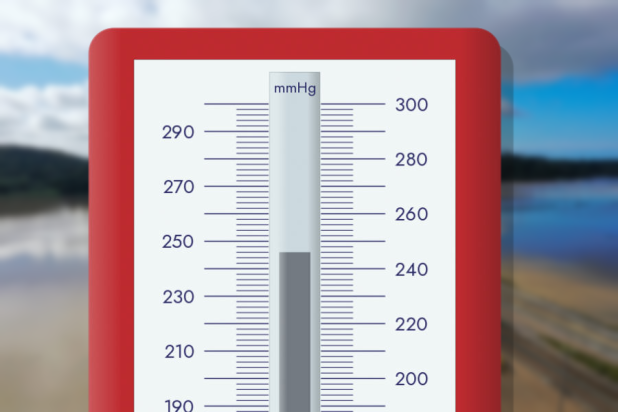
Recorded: 246 mmHg
